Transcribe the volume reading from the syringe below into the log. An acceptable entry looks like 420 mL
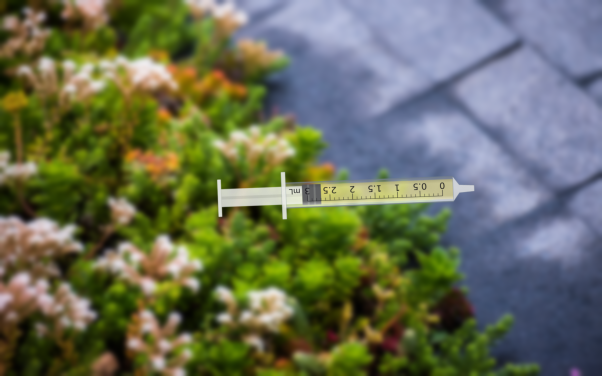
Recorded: 2.7 mL
